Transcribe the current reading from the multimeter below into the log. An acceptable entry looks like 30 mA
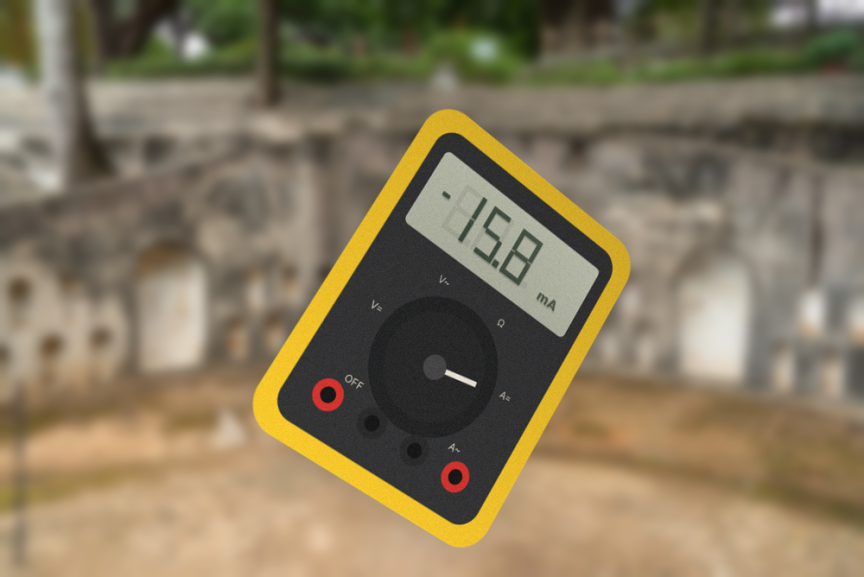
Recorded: -15.8 mA
